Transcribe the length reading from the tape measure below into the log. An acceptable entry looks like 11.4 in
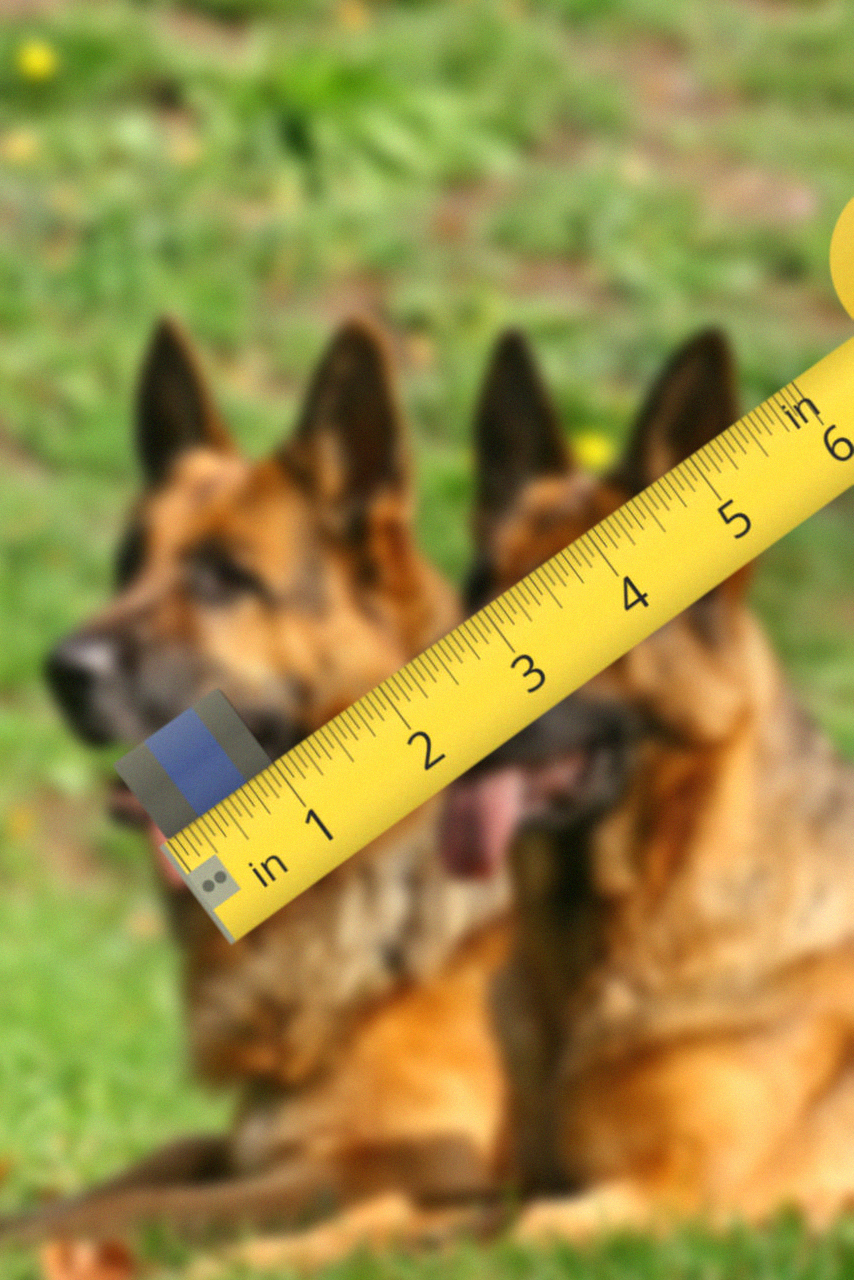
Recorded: 1 in
